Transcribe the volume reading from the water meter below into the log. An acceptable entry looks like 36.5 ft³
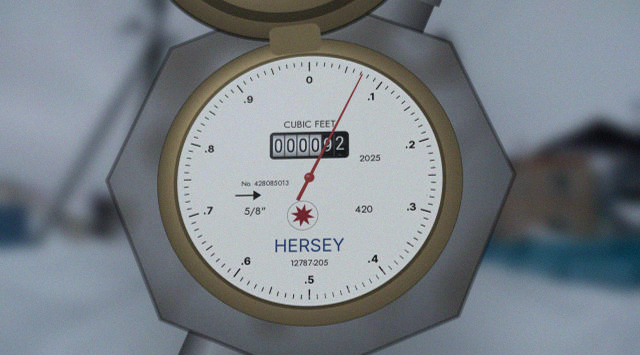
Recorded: 92.07 ft³
